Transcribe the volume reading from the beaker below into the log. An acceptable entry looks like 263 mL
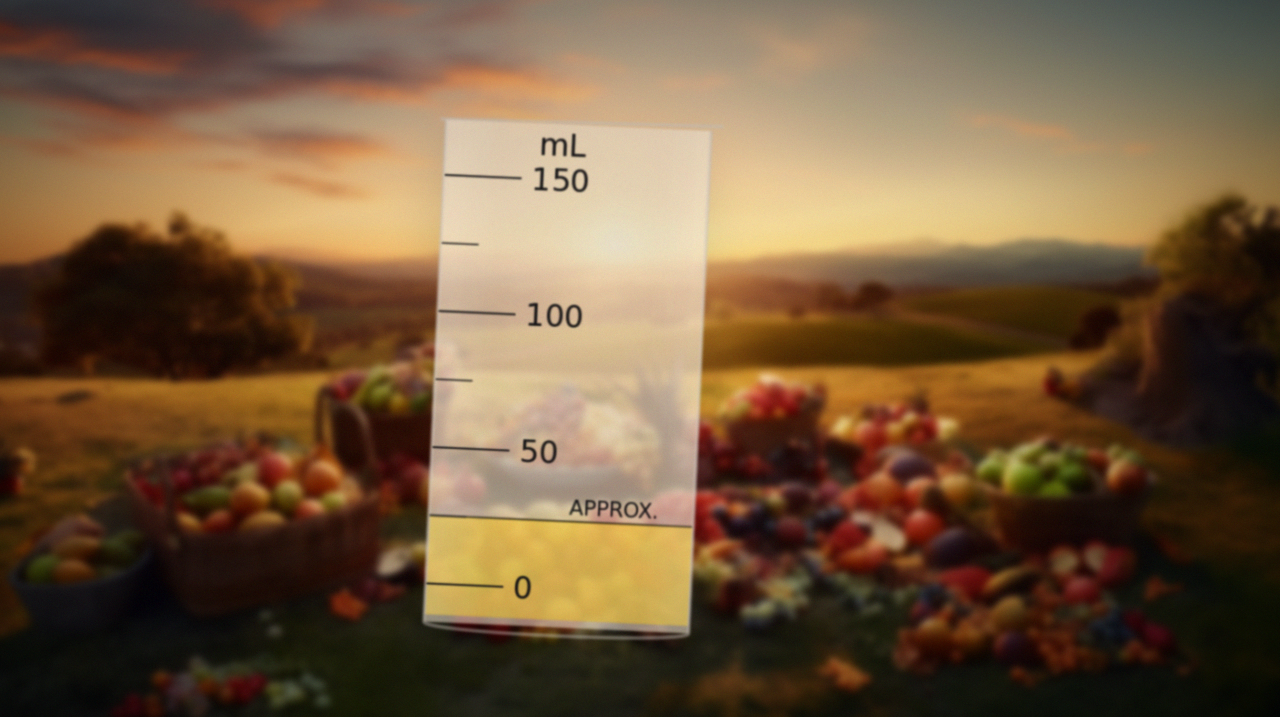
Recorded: 25 mL
